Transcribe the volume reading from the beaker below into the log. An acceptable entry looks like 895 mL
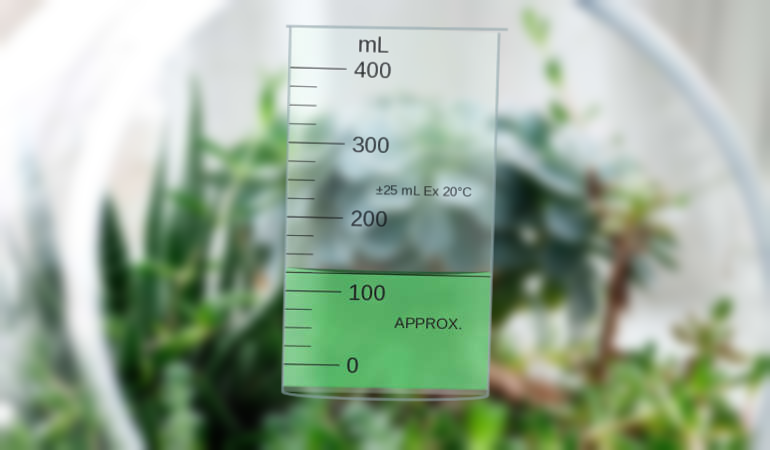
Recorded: 125 mL
